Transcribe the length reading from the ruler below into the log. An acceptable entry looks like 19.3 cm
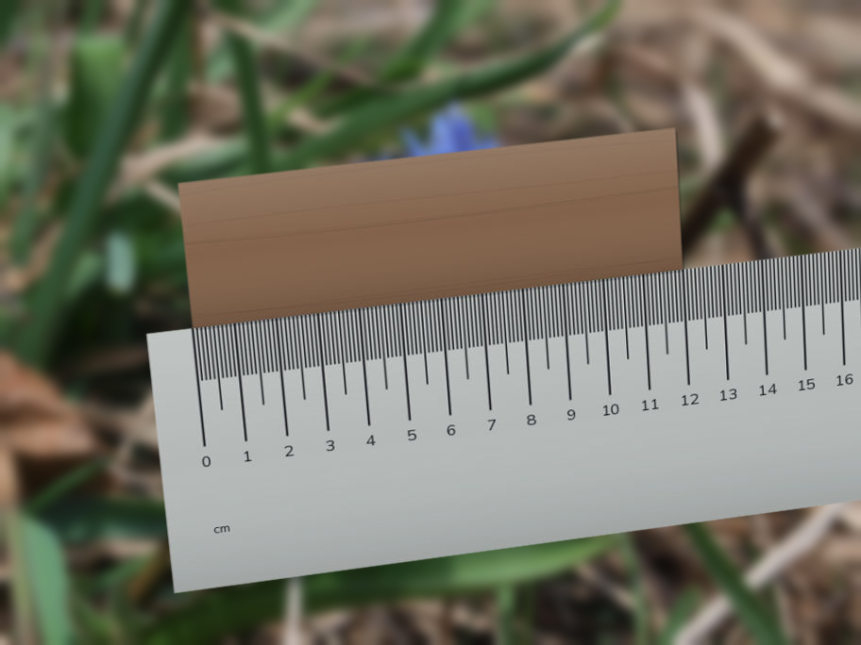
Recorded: 12 cm
